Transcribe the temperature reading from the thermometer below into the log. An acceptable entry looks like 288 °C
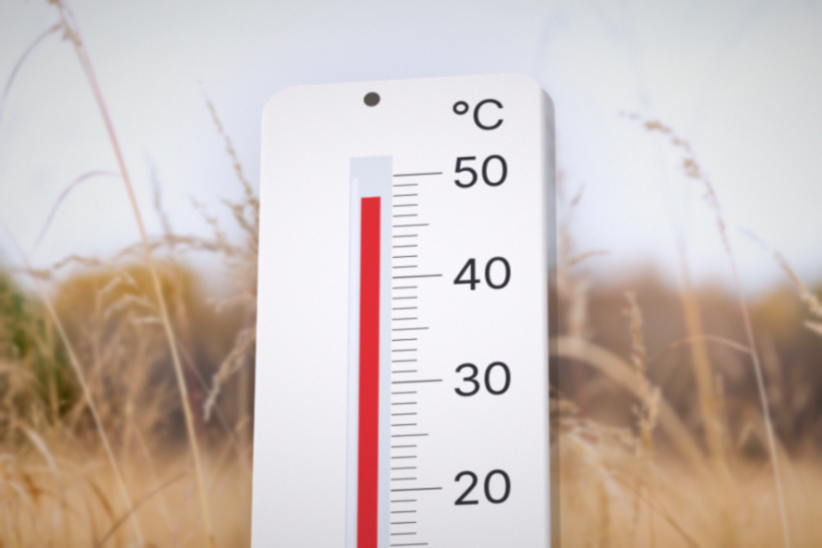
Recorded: 48 °C
